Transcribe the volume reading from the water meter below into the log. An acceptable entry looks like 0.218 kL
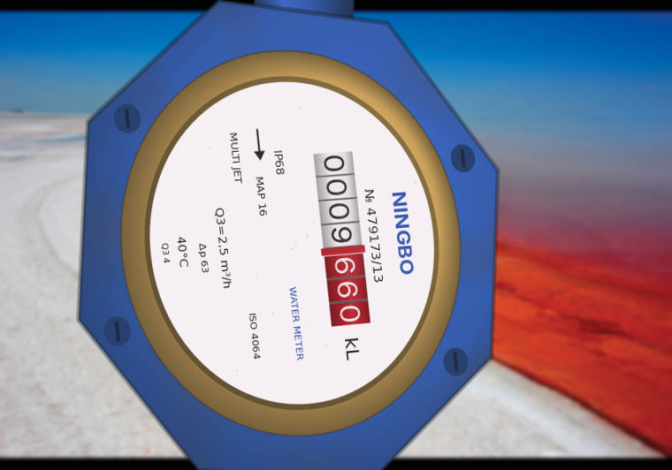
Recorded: 9.660 kL
